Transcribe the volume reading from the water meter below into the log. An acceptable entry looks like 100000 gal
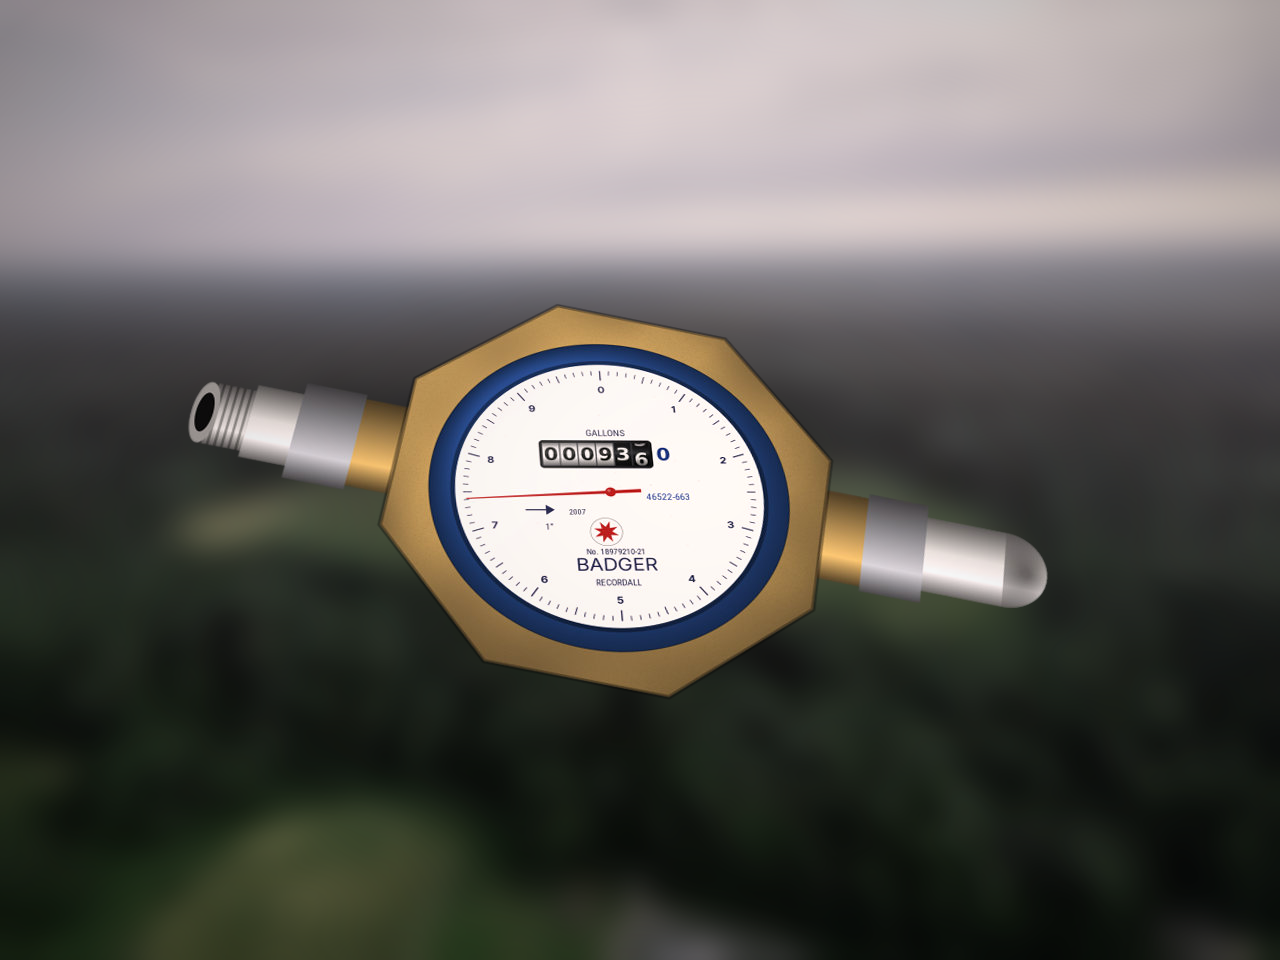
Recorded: 9357.4 gal
